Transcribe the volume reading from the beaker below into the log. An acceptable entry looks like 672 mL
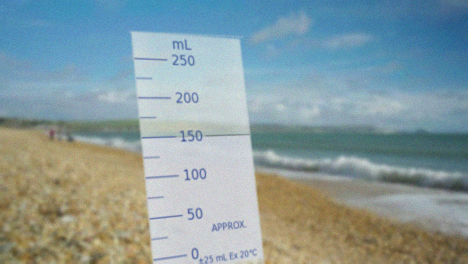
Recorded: 150 mL
